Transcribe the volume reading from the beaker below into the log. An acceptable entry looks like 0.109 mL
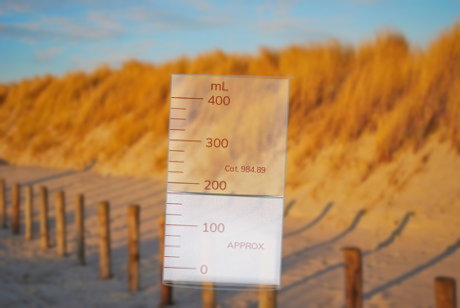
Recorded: 175 mL
